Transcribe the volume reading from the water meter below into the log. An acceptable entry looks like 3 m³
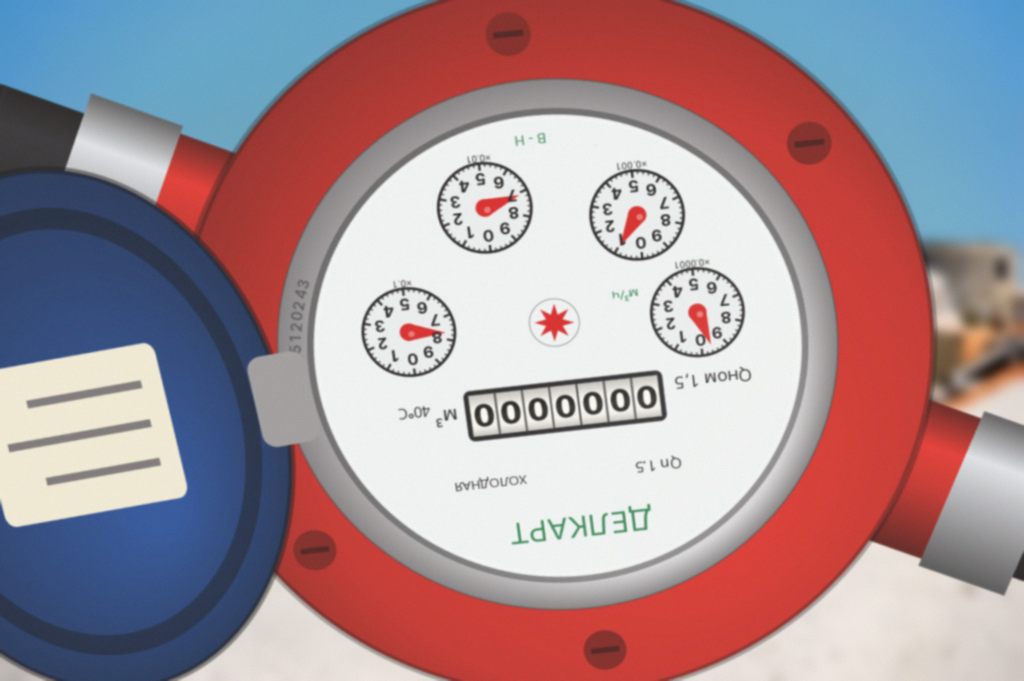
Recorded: 0.7709 m³
